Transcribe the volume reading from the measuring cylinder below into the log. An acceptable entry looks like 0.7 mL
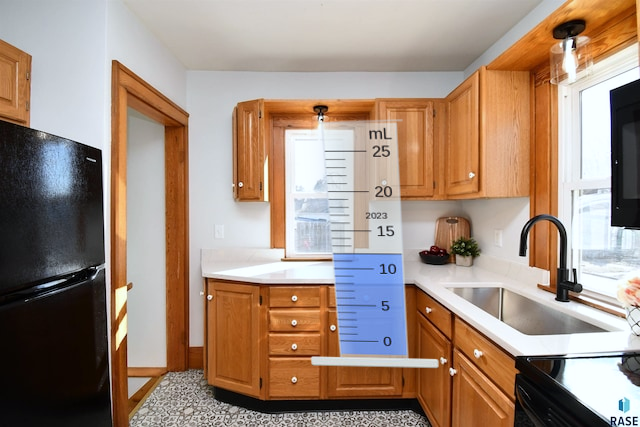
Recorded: 12 mL
